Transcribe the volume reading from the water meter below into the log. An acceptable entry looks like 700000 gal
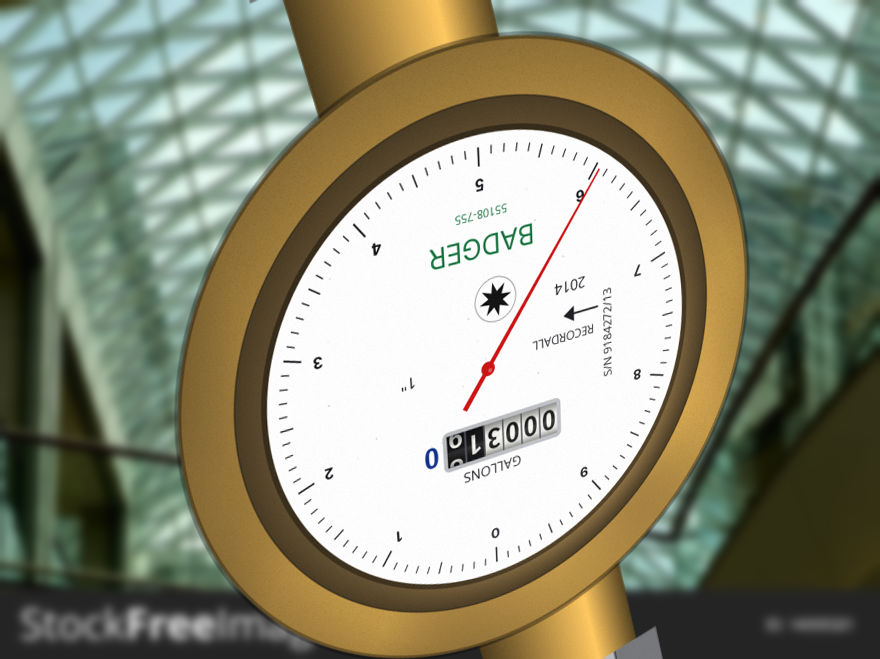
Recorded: 3186.0 gal
